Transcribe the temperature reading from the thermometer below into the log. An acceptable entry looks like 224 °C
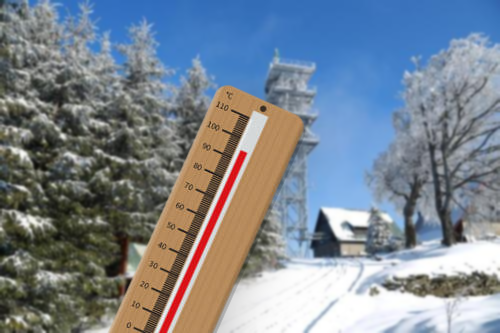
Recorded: 95 °C
